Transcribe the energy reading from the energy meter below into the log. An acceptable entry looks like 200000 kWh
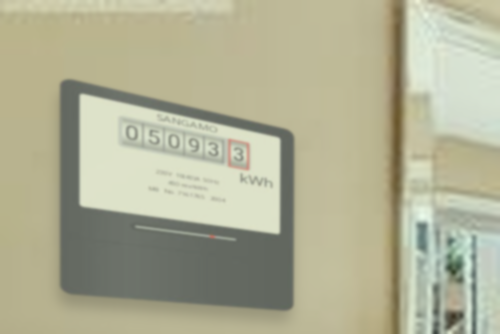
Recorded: 5093.3 kWh
